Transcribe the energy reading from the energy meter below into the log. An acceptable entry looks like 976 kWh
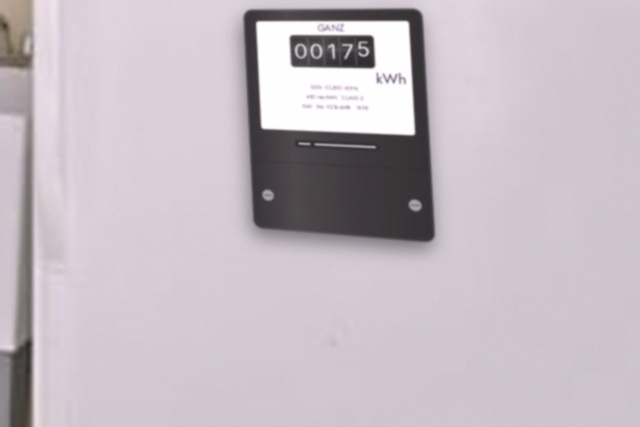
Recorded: 175 kWh
